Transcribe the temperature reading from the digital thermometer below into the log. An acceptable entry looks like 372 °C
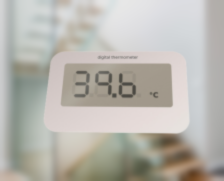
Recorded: 39.6 °C
